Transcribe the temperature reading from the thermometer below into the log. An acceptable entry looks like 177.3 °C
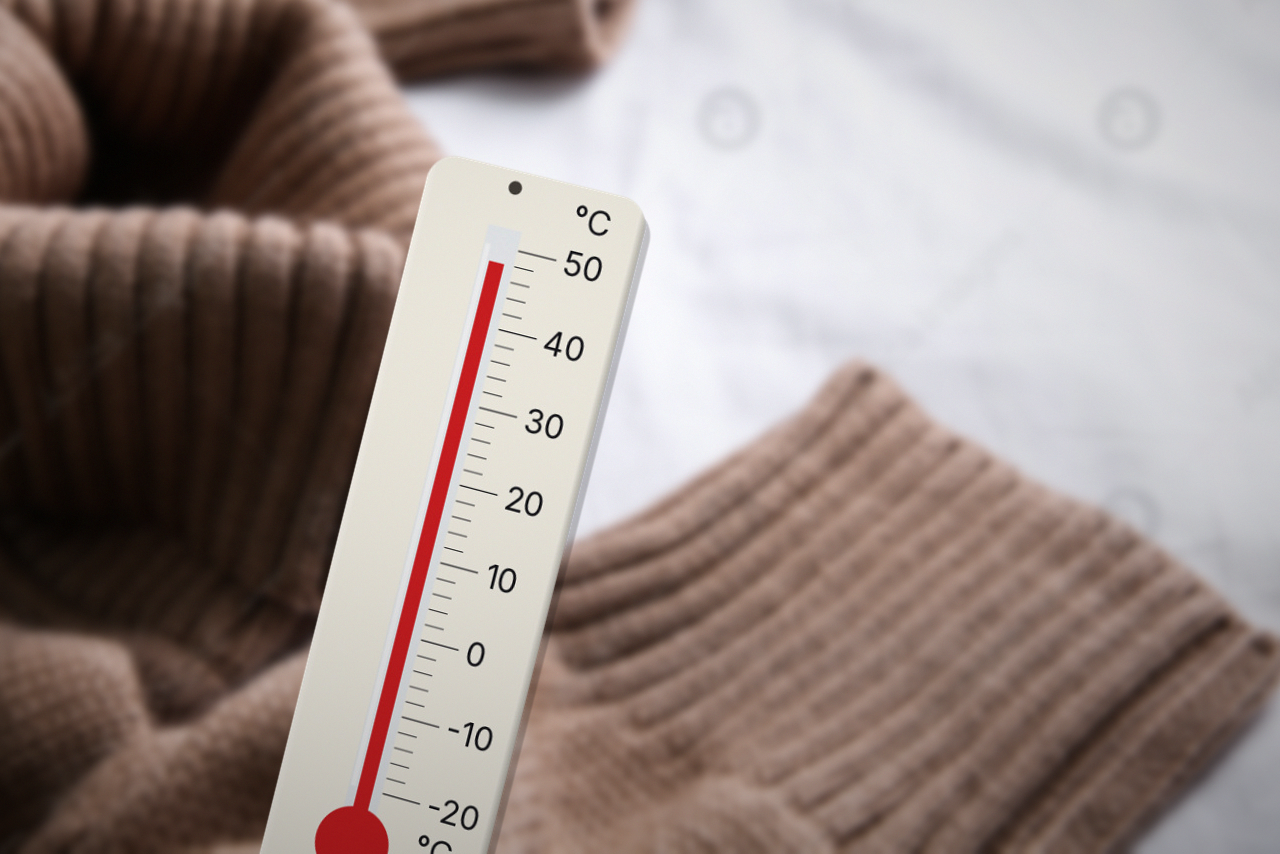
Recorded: 48 °C
